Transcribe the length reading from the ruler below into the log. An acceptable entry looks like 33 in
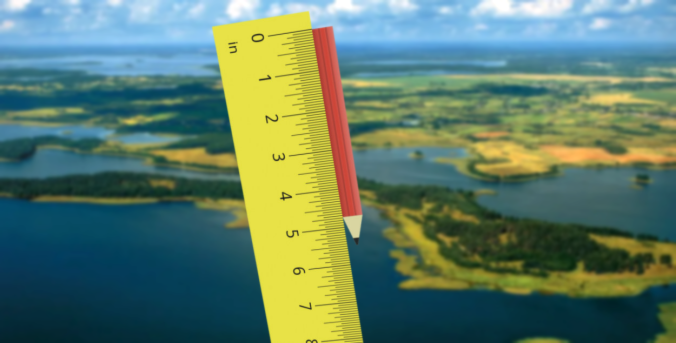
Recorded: 5.5 in
